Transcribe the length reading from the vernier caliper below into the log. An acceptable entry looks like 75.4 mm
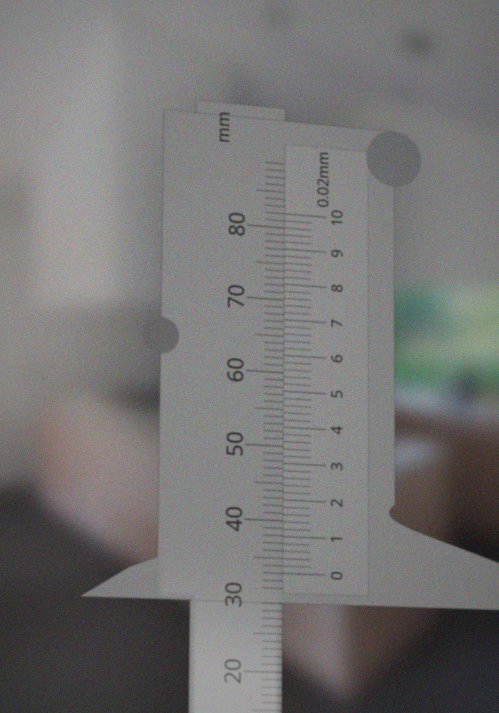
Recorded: 33.0 mm
